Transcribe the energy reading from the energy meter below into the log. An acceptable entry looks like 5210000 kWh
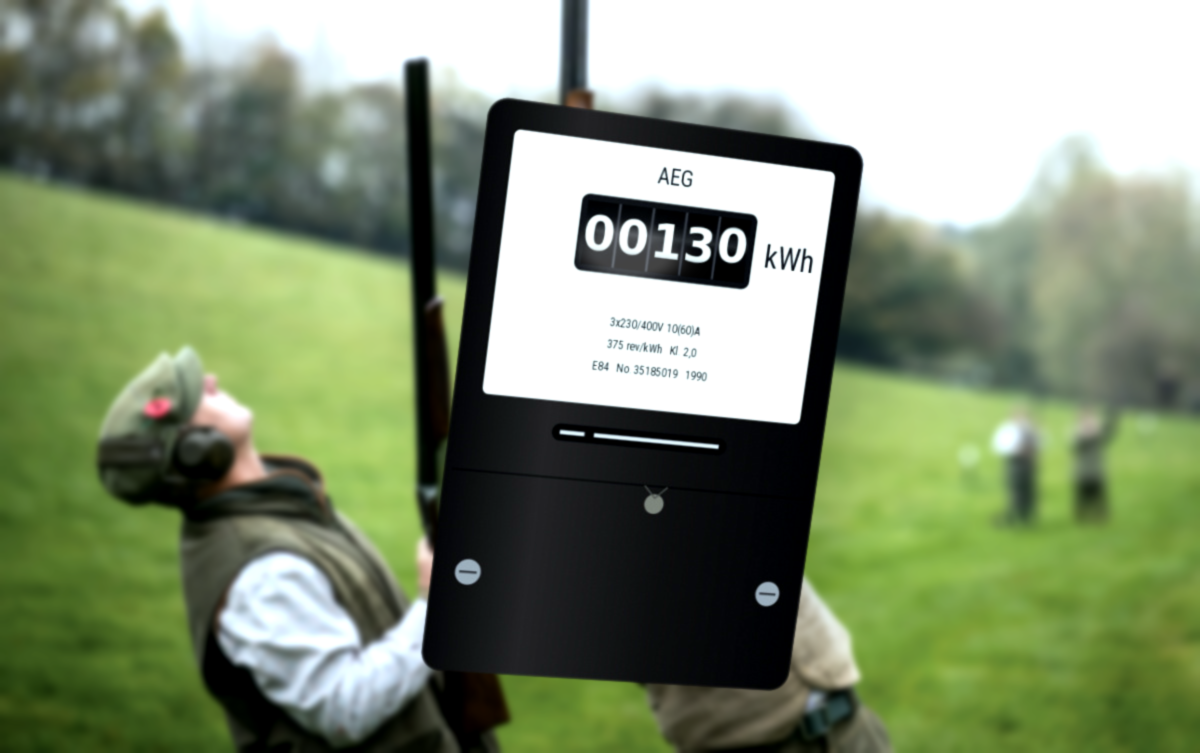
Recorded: 130 kWh
